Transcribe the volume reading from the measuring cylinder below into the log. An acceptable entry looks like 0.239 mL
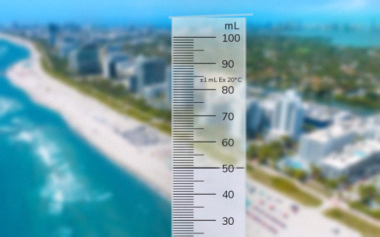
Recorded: 50 mL
